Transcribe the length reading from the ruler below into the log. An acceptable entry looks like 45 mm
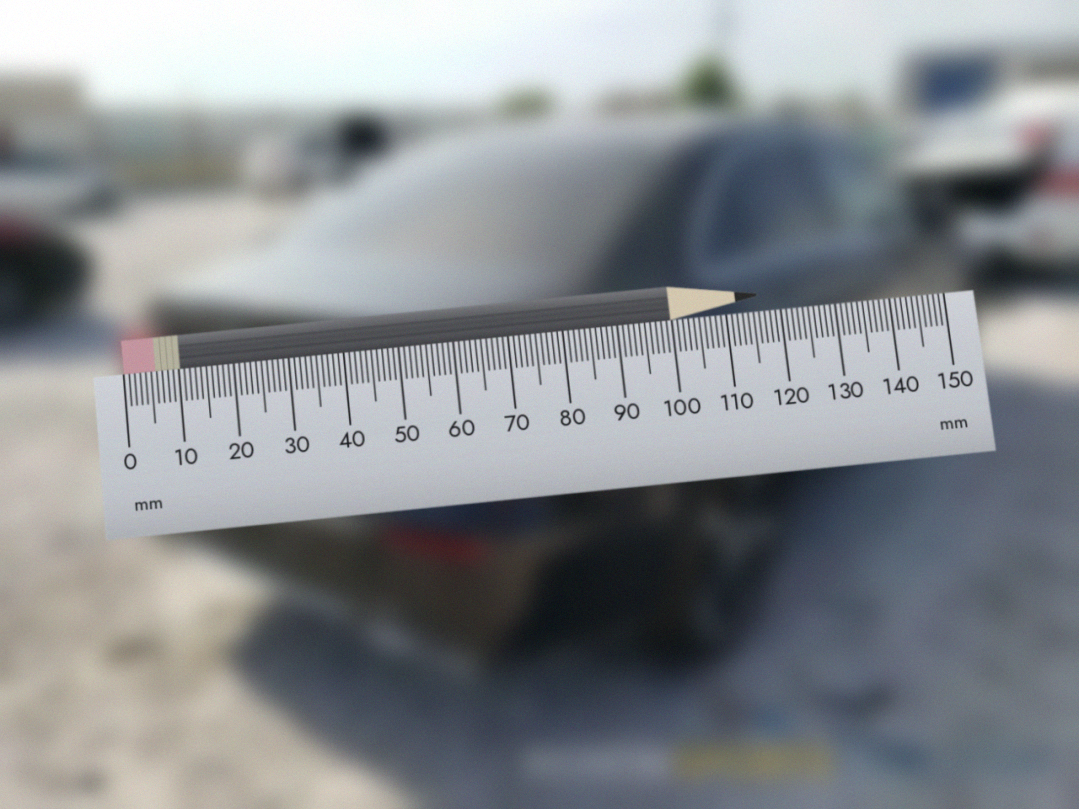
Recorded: 116 mm
